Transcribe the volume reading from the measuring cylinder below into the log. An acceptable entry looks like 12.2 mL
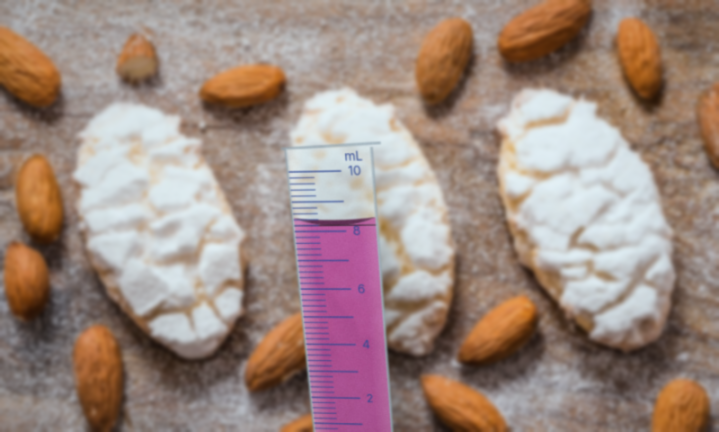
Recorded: 8.2 mL
